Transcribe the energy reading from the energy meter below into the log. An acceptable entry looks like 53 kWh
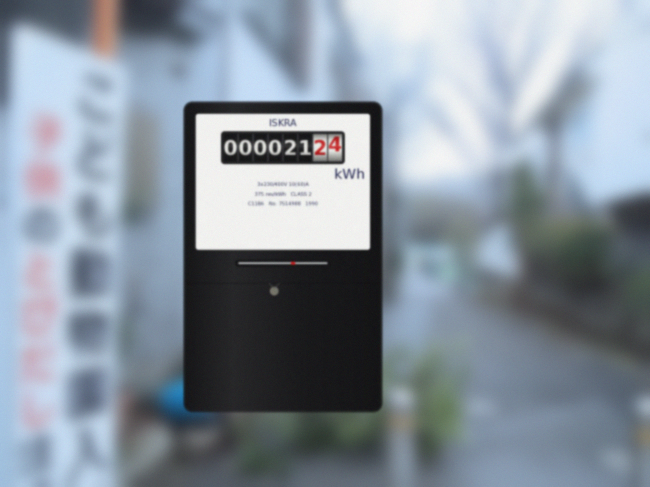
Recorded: 21.24 kWh
